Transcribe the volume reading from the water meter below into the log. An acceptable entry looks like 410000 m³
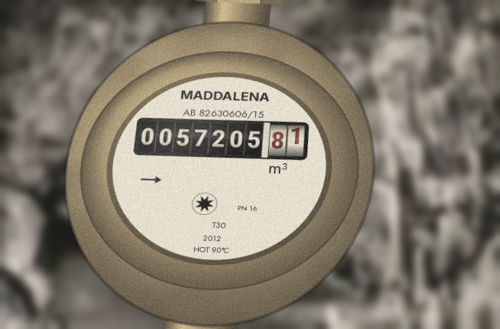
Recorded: 57205.81 m³
